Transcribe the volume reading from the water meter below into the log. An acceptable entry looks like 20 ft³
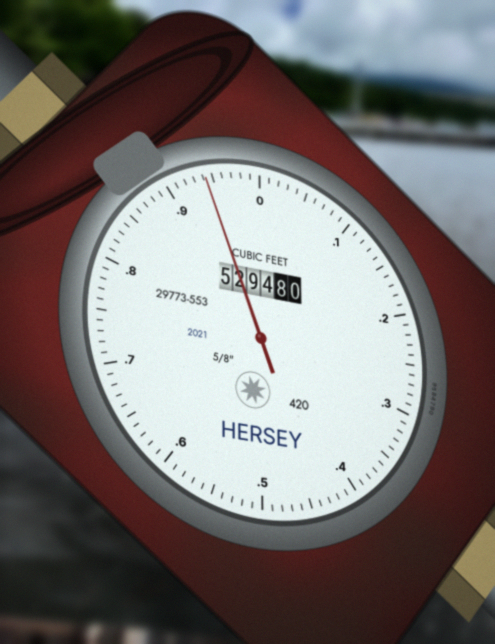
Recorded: 529479.94 ft³
